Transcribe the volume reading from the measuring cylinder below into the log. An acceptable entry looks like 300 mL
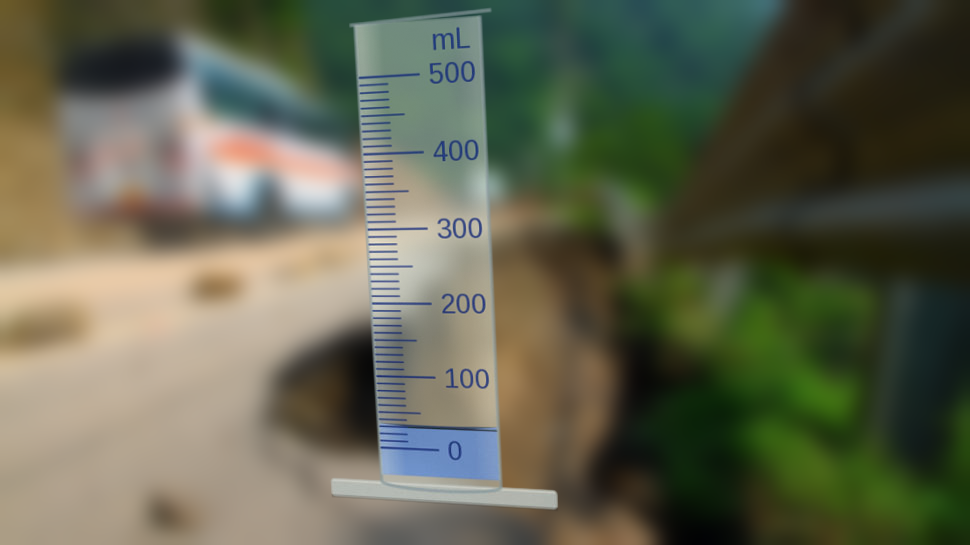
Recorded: 30 mL
